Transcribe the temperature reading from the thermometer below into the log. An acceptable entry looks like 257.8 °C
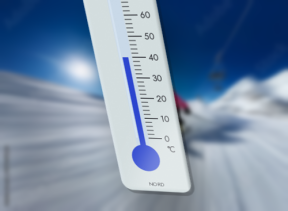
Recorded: 40 °C
